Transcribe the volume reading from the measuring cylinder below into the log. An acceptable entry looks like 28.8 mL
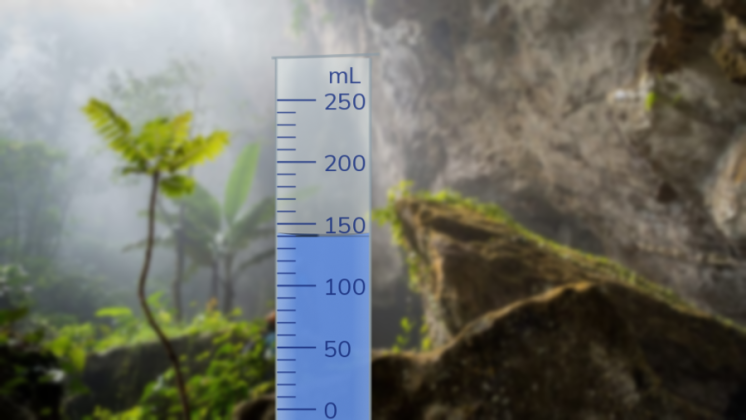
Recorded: 140 mL
